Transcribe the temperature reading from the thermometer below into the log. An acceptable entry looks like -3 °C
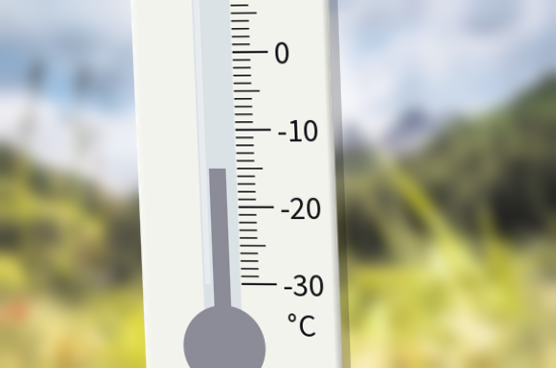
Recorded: -15 °C
